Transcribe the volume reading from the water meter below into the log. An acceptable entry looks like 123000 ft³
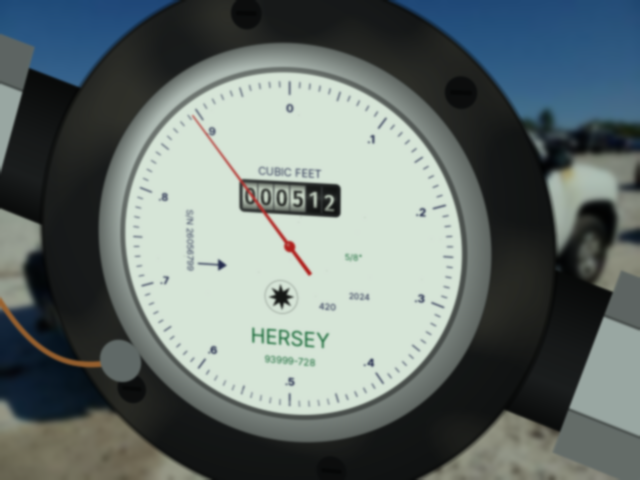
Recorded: 511.89 ft³
